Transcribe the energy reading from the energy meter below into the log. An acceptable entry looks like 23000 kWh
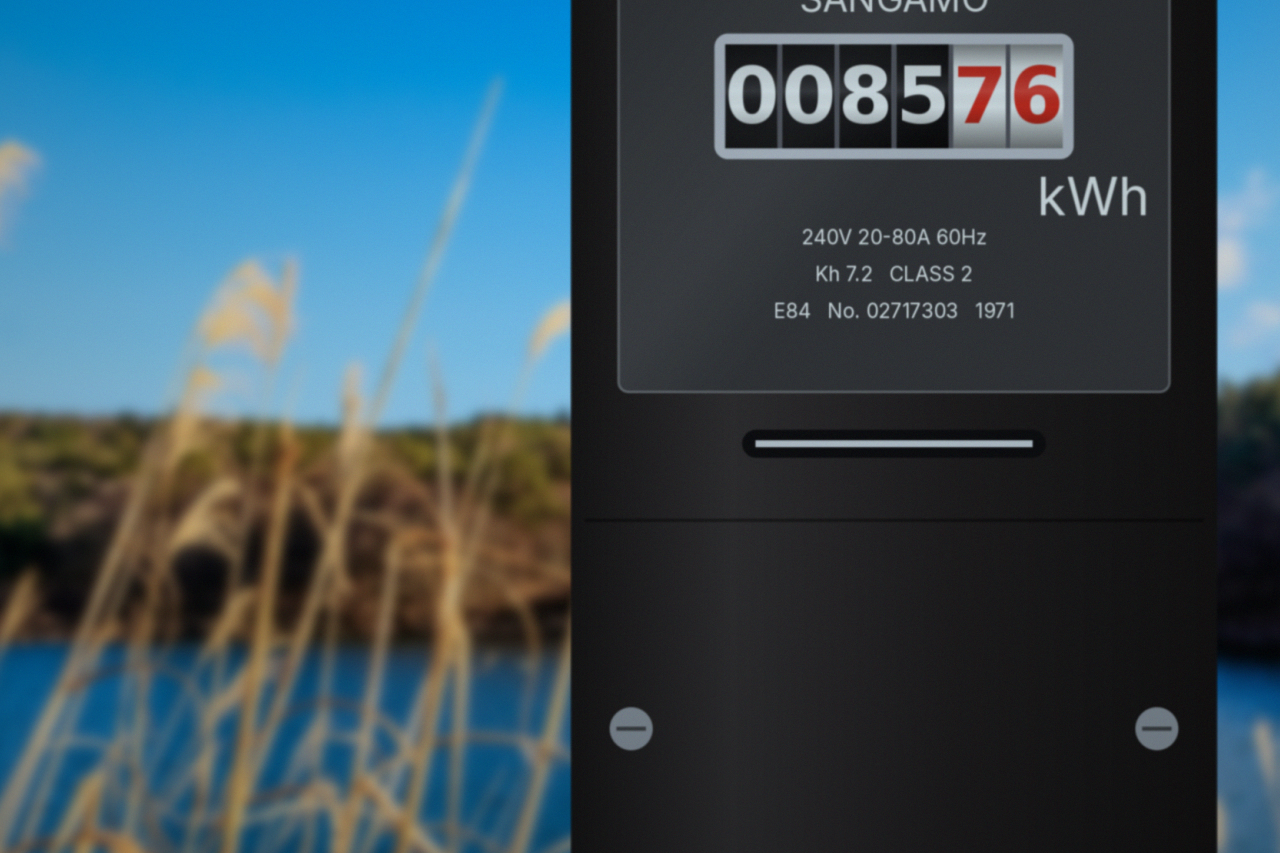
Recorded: 85.76 kWh
